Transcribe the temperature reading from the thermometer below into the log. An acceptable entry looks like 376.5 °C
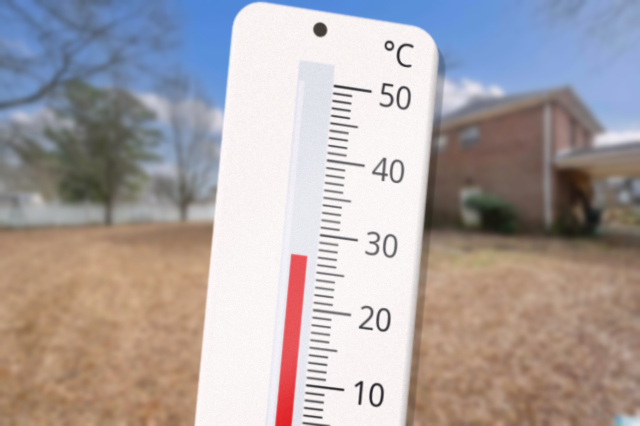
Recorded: 27 °C
